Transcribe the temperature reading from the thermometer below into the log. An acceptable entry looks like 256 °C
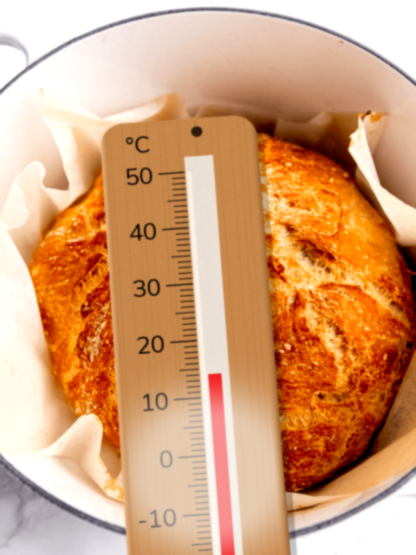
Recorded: 14 °C
